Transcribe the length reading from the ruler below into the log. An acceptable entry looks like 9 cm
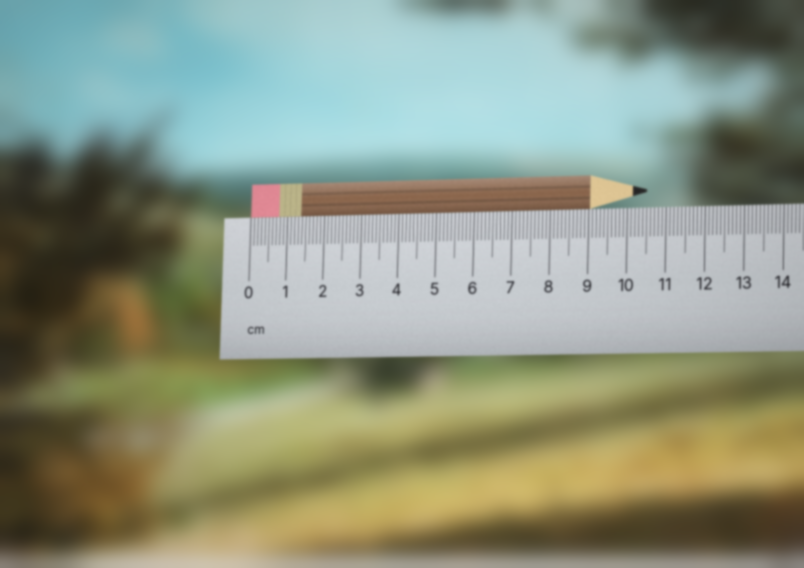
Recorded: 10.5 cm
